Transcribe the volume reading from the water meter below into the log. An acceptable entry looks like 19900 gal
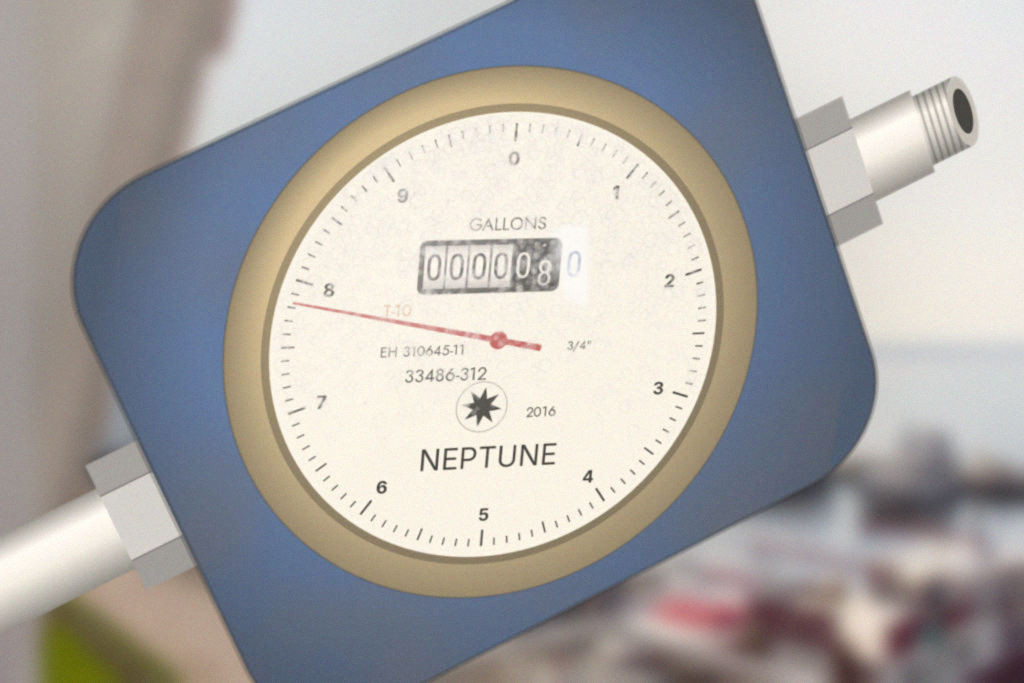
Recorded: 77.8 gal
